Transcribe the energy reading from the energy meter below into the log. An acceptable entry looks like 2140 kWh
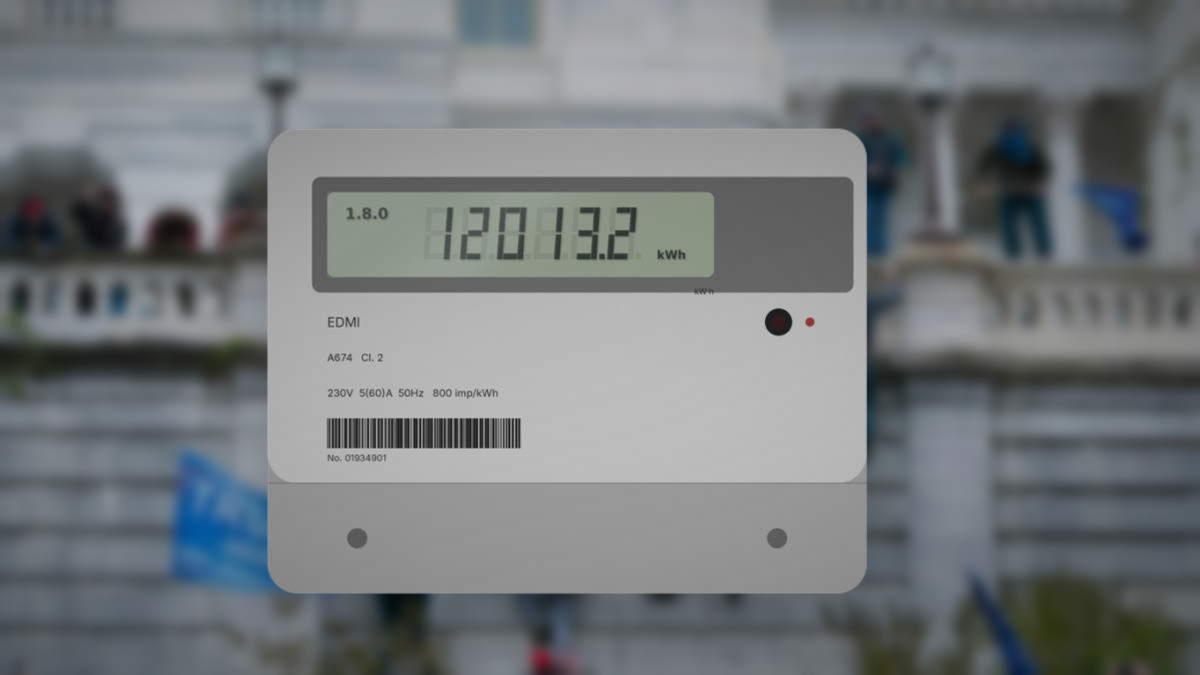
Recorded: 12013.2 kWh
